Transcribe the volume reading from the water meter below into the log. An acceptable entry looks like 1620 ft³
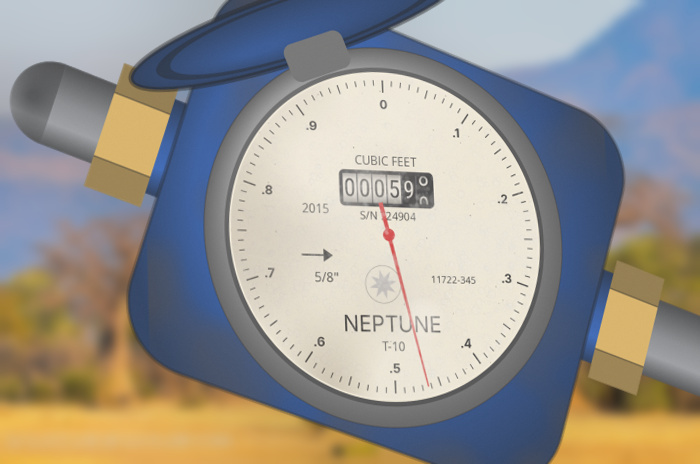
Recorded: 598.46 ft³
